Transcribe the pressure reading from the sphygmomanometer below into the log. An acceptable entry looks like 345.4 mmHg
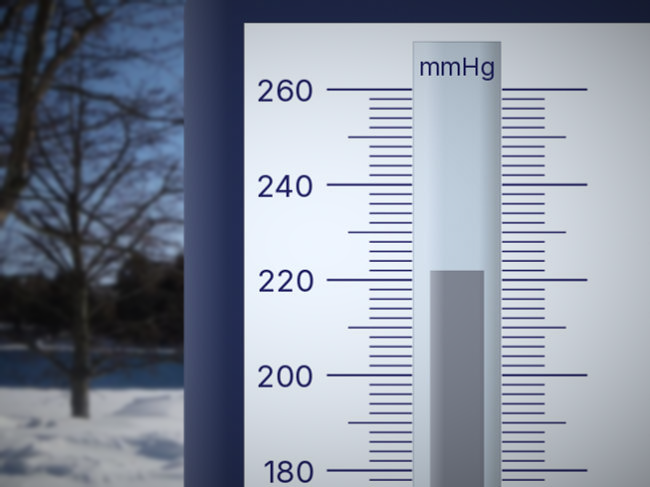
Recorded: 222 mmHg
